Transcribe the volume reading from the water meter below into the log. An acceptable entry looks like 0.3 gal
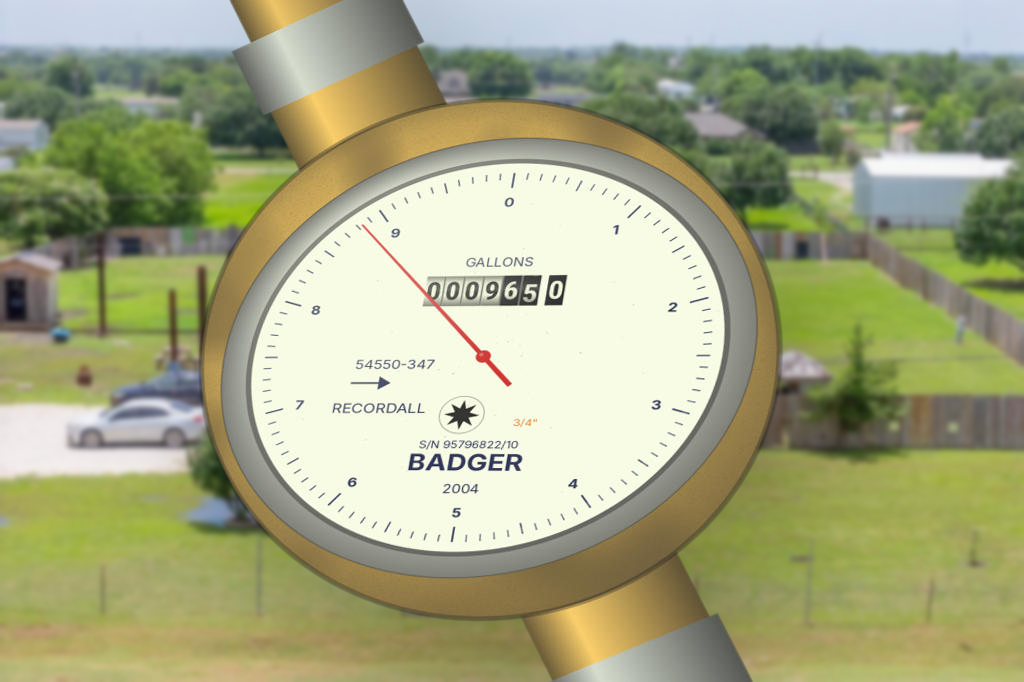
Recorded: 9648.8 gal
